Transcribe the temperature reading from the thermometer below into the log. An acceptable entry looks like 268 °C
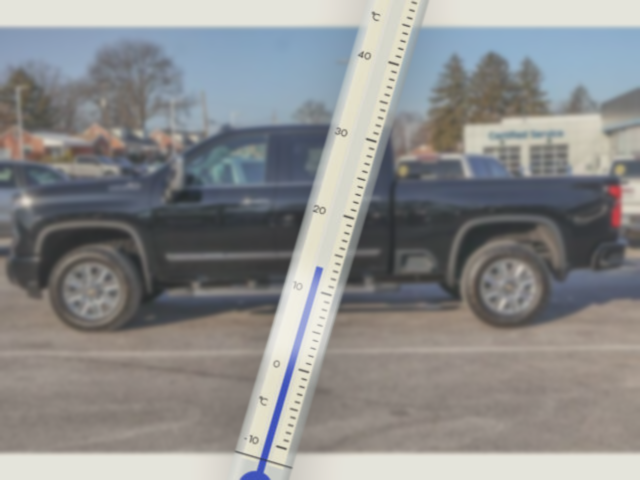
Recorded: 13 °C
